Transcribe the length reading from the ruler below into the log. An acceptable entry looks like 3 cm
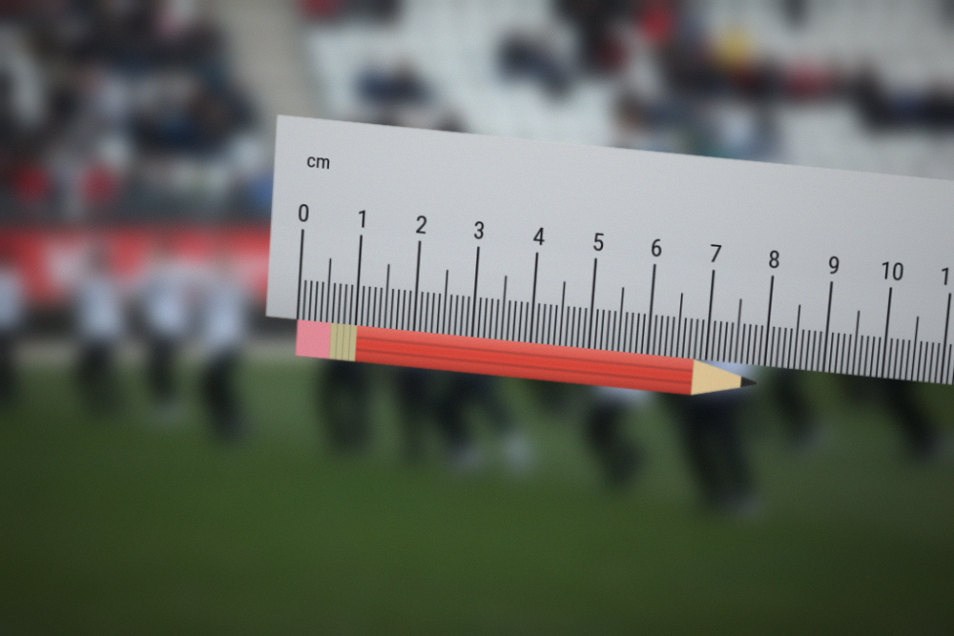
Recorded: 7.9 cm
